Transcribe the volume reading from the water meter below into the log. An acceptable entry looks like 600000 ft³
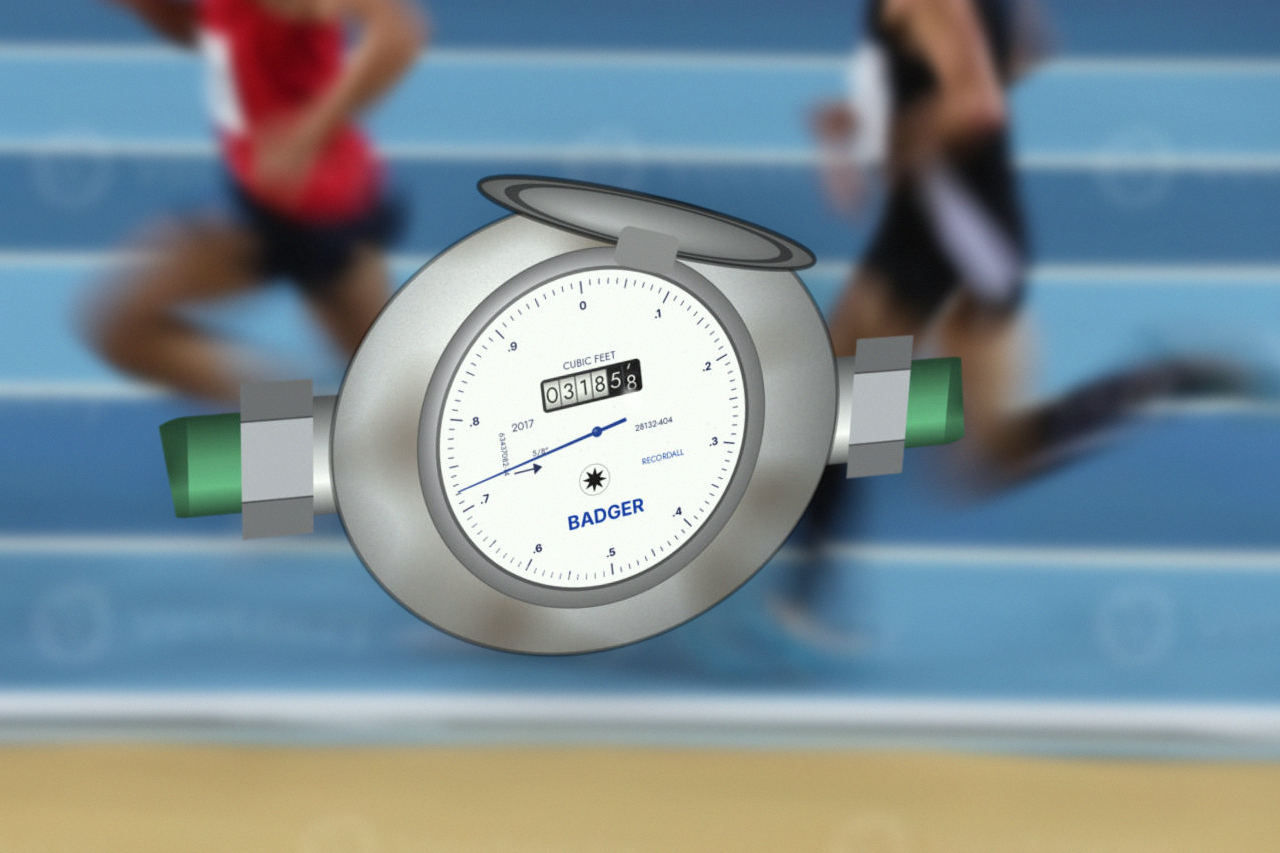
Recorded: 31857.72 ft³
